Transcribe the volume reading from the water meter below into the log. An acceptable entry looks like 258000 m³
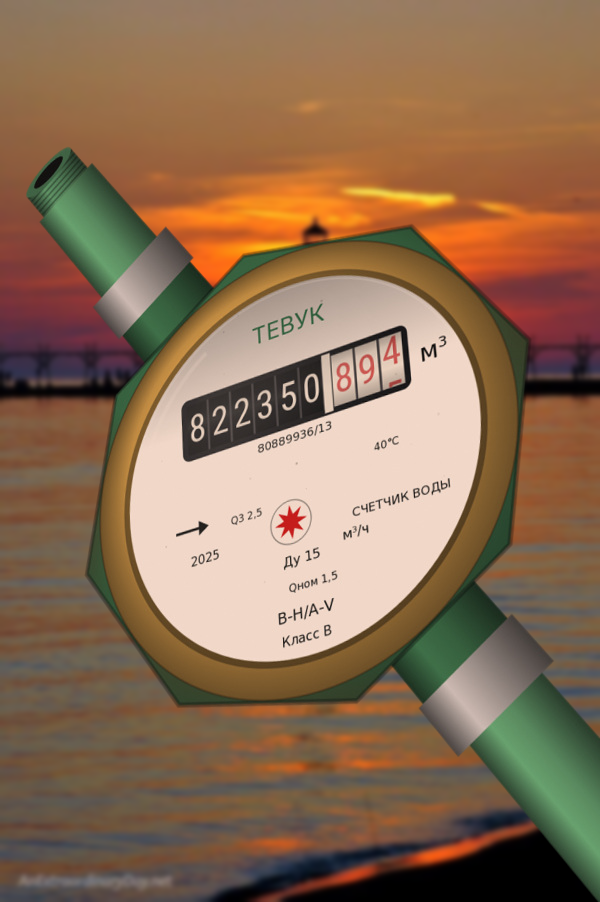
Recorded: 822350.894 m³
